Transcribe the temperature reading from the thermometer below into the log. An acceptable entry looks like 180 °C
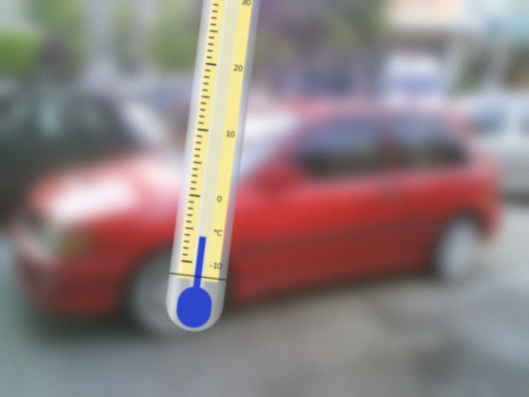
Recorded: -6 °C
